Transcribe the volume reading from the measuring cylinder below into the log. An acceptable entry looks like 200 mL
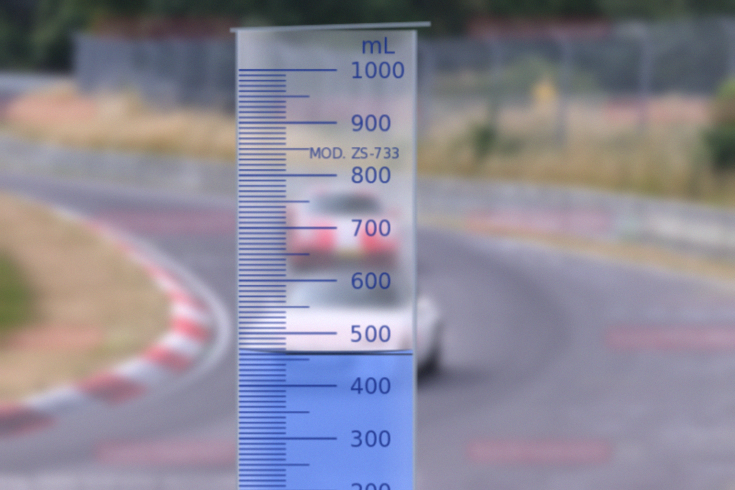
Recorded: 460 mL
